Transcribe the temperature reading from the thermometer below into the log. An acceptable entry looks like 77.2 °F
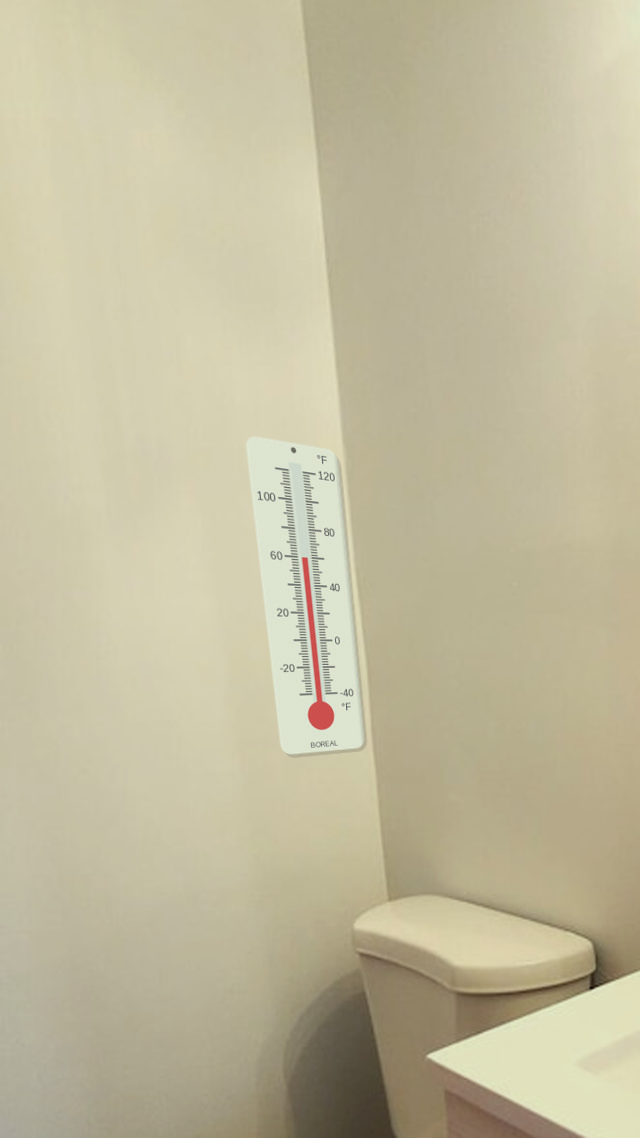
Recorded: 60 °F
